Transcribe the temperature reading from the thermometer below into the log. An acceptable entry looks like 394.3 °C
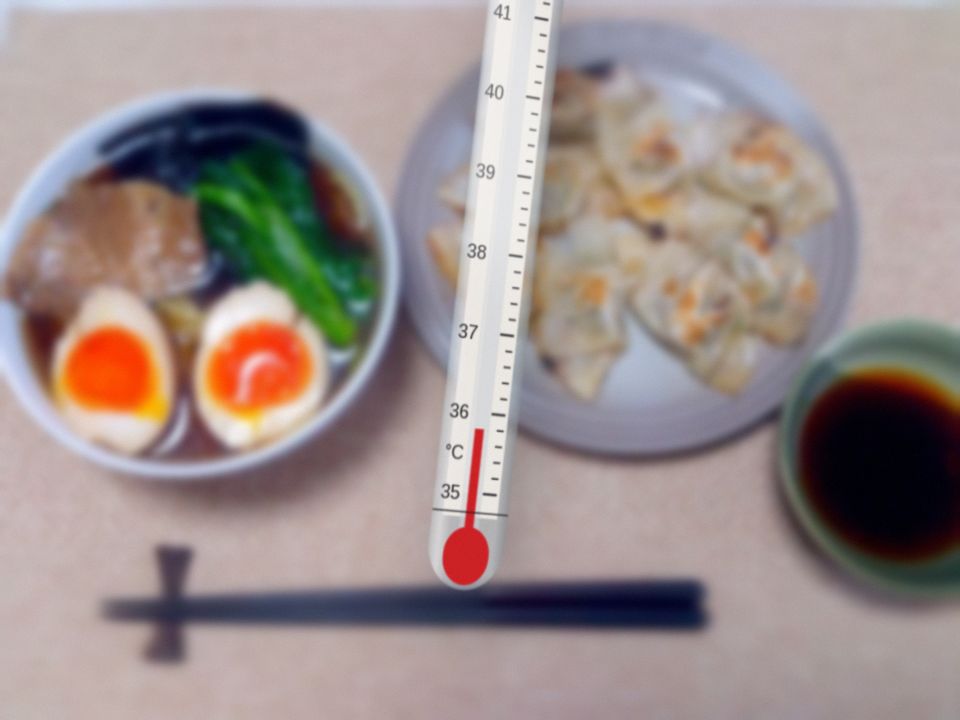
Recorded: 35.8 °C
